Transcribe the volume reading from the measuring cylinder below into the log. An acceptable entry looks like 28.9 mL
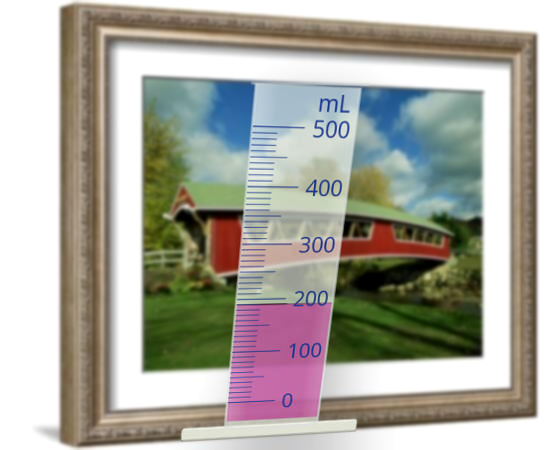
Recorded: 190 mL
